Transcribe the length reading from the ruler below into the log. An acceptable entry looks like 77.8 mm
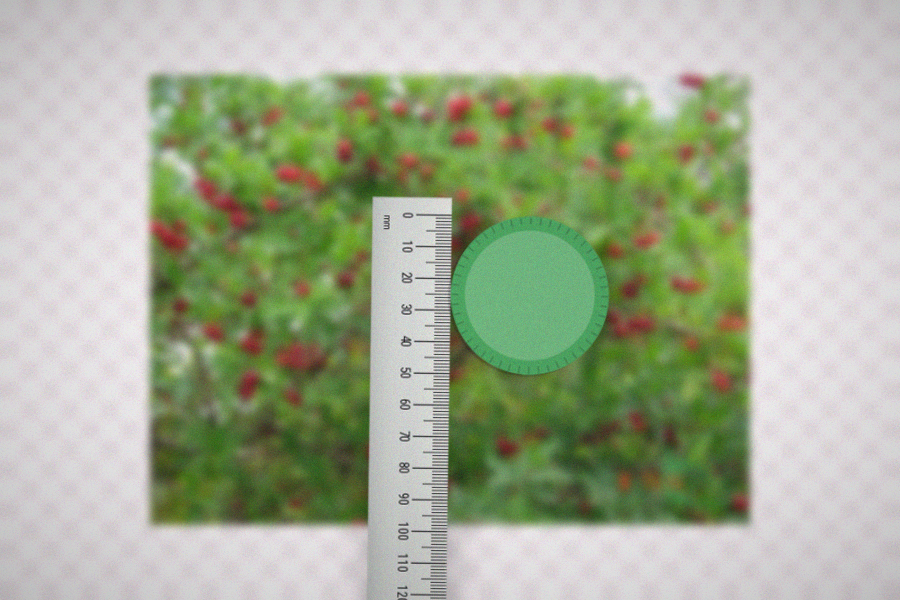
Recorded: 50 mm
